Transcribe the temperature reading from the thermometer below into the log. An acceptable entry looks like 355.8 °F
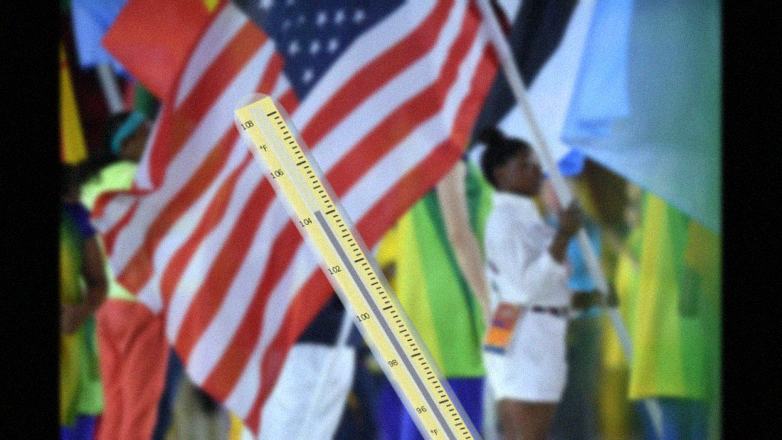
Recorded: 104.2 °F
